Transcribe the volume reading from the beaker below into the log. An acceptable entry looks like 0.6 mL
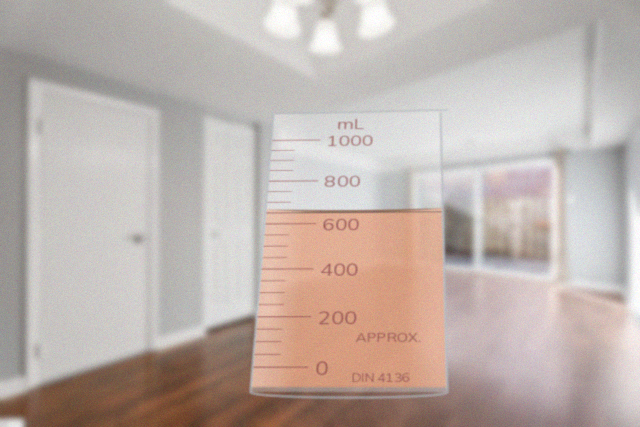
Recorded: 650 mL
